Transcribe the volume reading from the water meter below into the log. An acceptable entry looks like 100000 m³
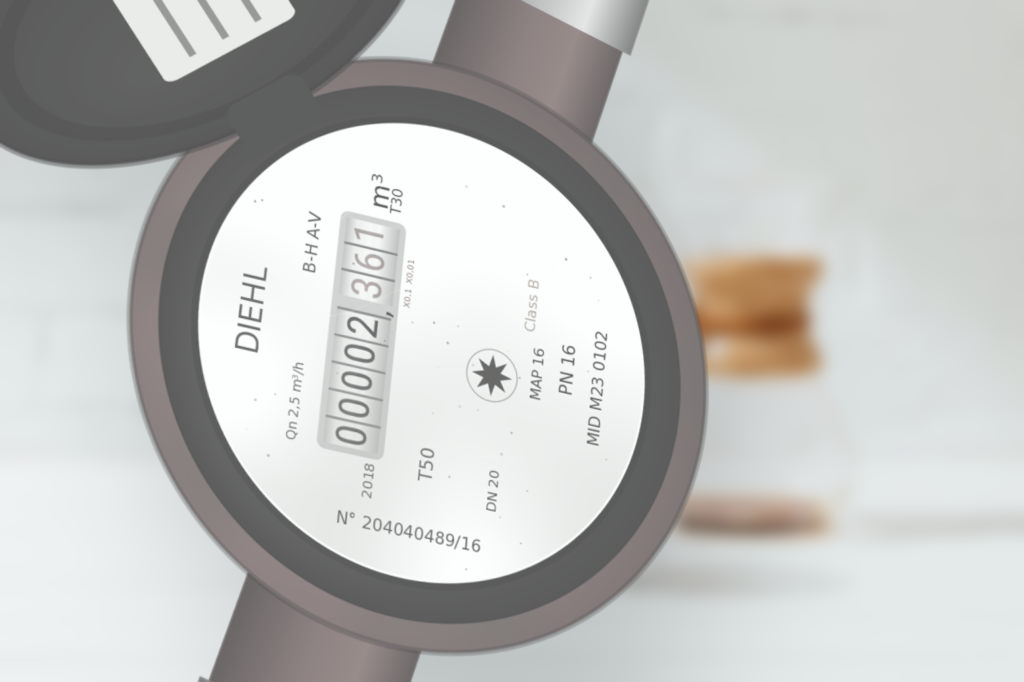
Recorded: 2.361 m³
